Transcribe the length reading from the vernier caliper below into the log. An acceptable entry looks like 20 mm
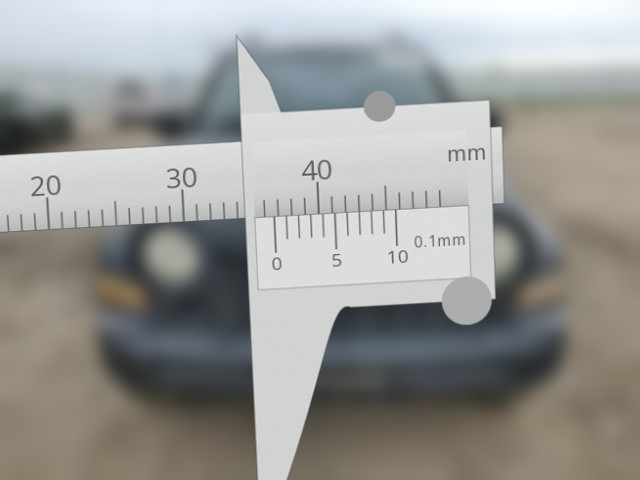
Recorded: 36.7 mm
